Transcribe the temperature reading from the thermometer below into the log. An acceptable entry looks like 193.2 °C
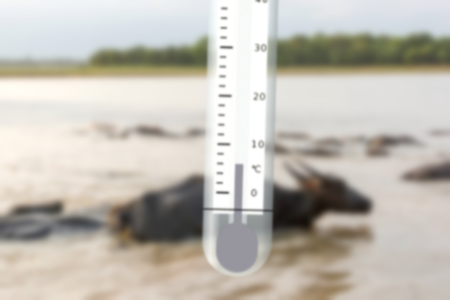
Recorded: 6 °C
